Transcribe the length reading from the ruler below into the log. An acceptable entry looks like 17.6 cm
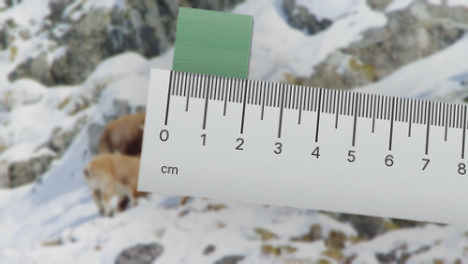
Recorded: 2 cm
